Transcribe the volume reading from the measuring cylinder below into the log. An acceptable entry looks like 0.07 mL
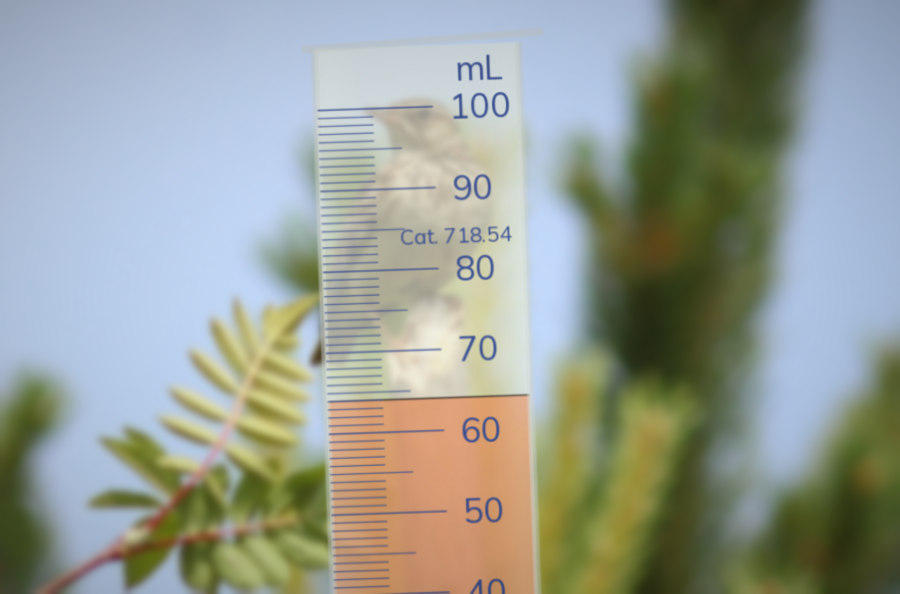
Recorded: 64 mL
